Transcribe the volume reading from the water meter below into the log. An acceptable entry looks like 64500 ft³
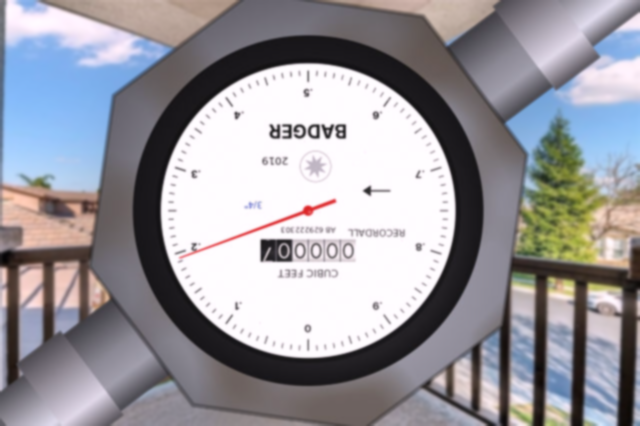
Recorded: 7.19 ft³
